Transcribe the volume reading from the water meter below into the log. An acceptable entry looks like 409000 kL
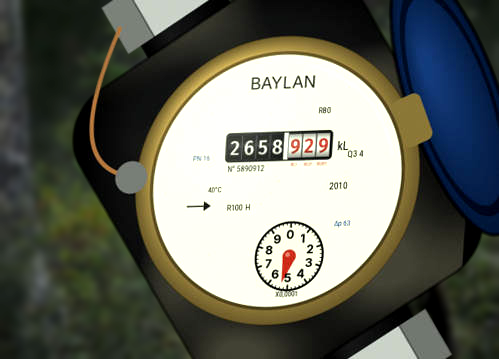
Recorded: 2658.9295 kL
